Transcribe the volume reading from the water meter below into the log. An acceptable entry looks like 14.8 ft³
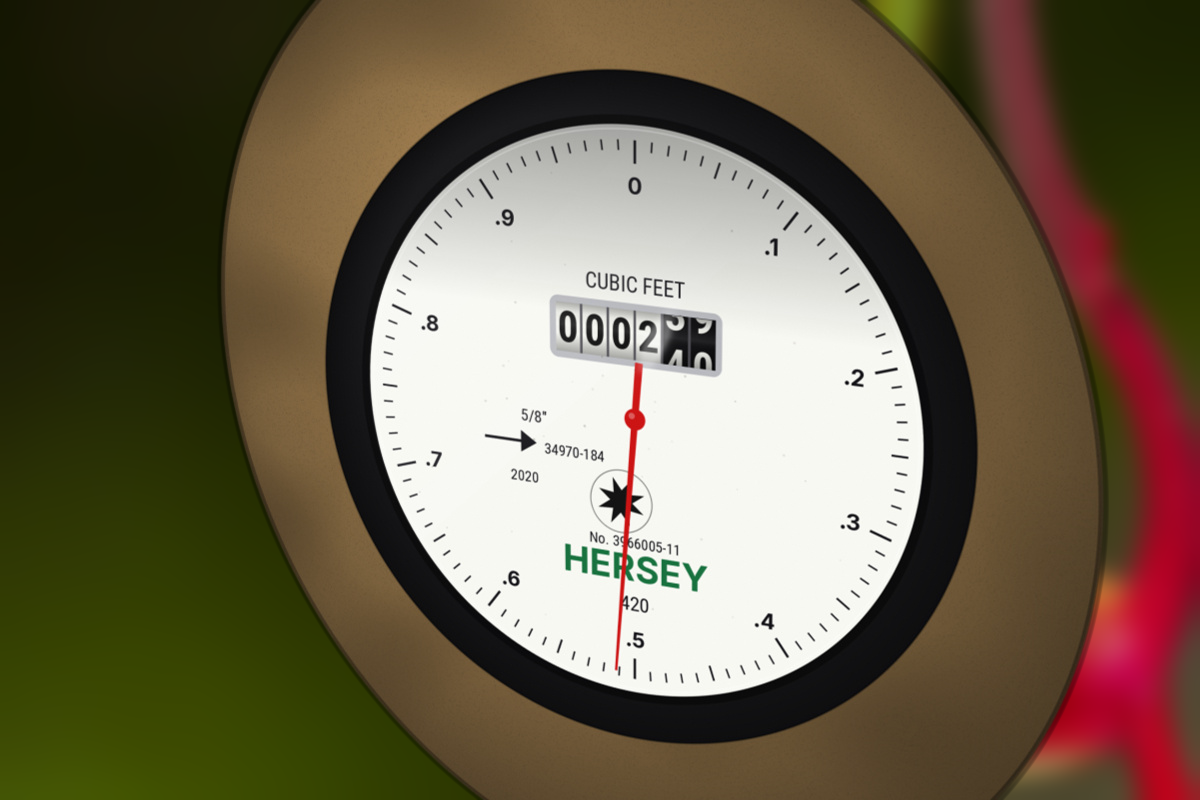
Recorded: 239.51 ft³
